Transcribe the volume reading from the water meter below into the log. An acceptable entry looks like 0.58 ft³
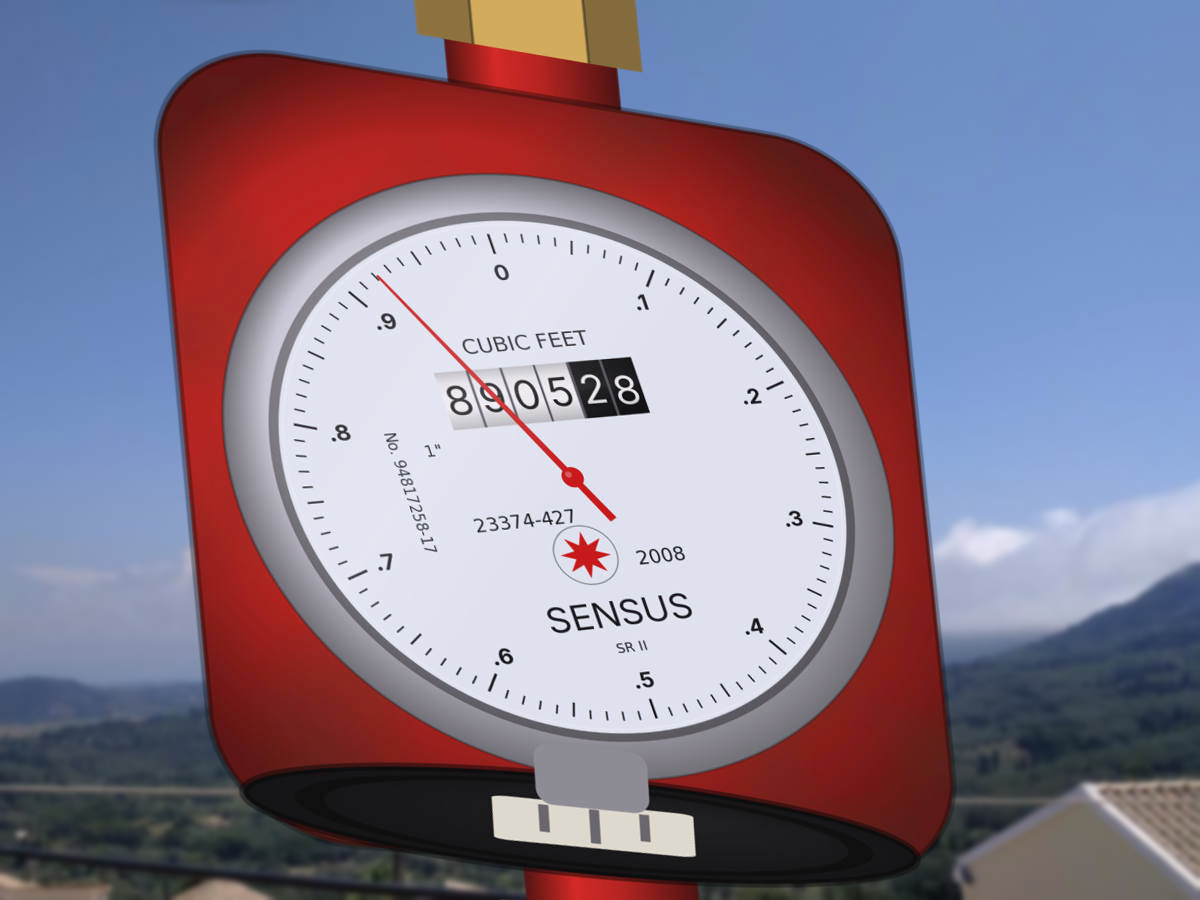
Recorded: 890527.92 ft³
